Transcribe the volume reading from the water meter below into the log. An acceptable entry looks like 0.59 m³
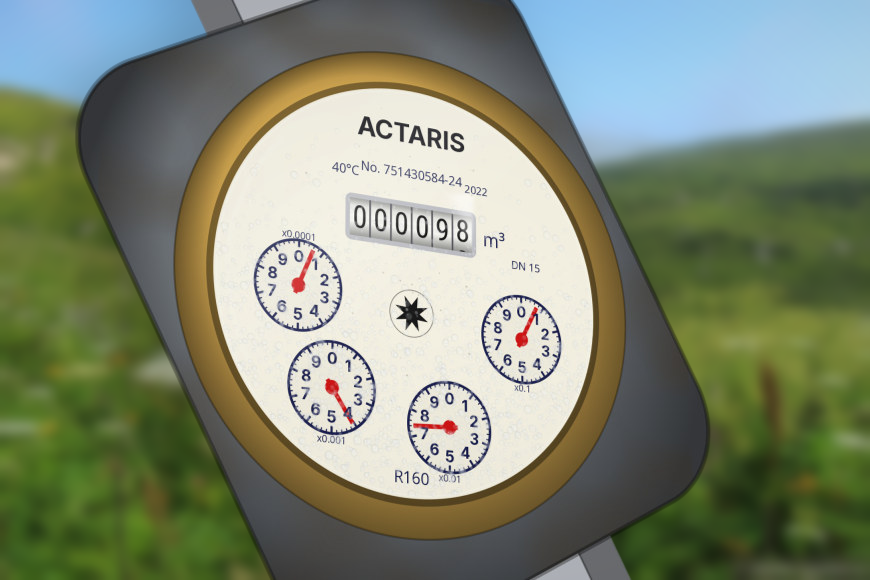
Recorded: 98.0740 m³
